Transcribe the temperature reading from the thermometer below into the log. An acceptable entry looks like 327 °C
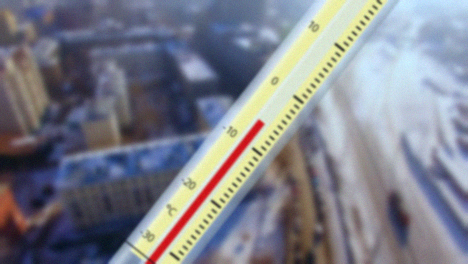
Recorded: -6 °C
